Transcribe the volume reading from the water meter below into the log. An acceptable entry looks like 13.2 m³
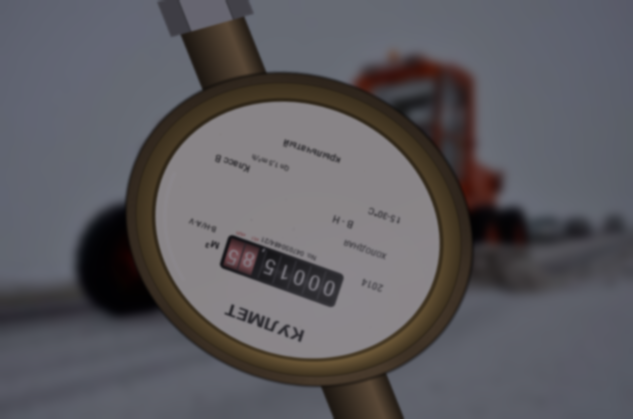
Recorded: 15.85 m³
